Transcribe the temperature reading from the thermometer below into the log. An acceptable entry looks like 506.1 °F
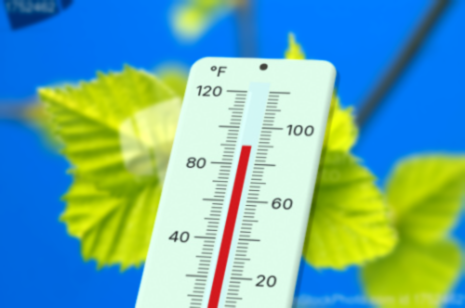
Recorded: 90 °F
